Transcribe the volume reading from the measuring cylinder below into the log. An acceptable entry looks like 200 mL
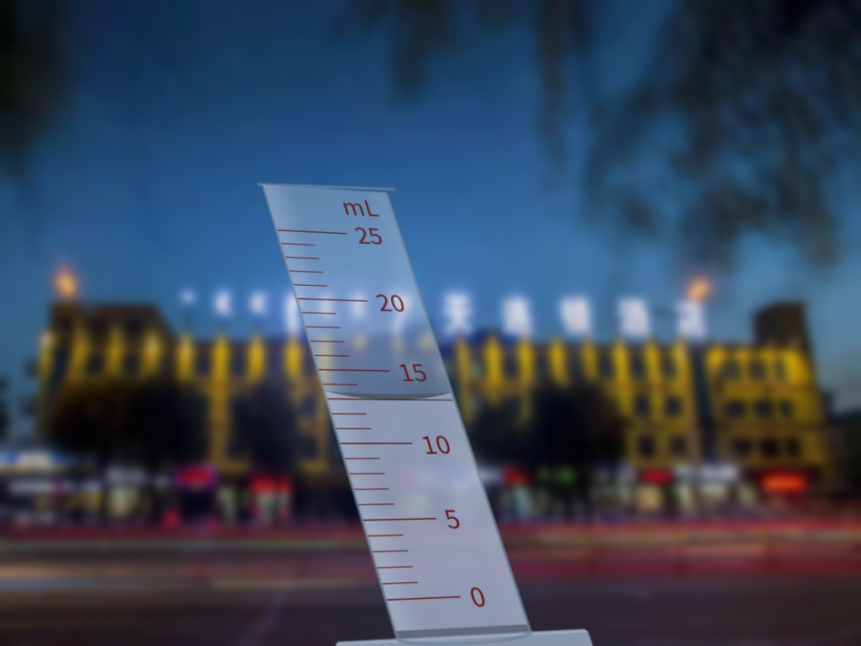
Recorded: 13 mL
